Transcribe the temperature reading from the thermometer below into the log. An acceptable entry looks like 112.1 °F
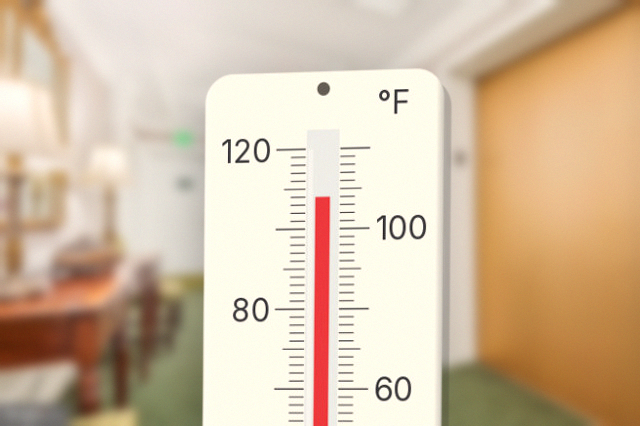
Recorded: 108 °F
